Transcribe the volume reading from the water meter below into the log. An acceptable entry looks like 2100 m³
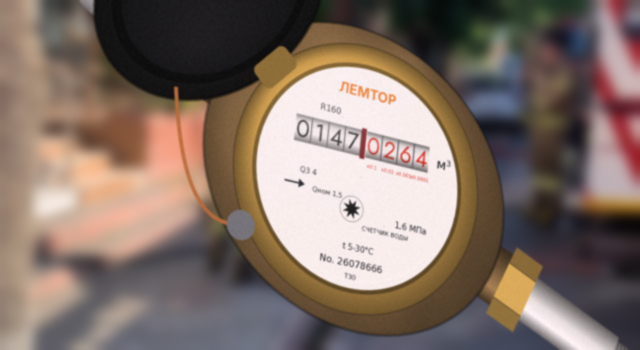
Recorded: 147.0264 m³
